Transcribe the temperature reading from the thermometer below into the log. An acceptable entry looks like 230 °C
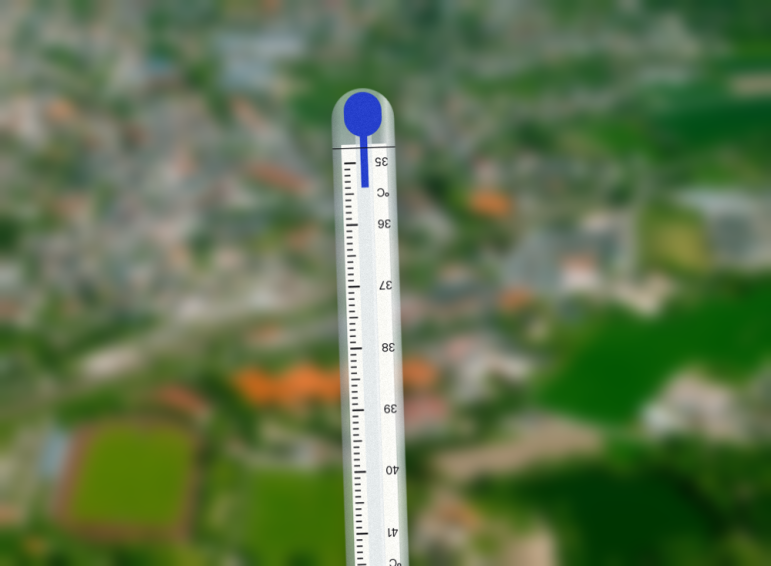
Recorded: 35.4 °C
